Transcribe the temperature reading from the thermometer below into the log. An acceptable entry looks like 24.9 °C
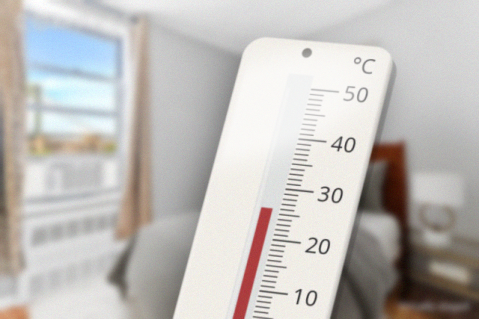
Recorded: 26 °C
